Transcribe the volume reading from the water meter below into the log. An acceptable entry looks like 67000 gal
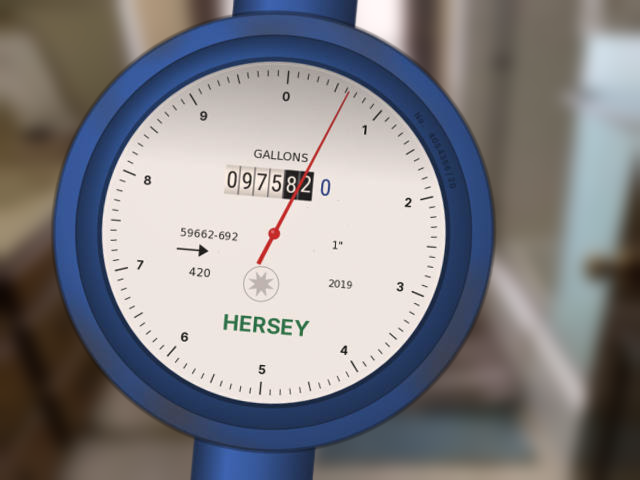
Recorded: 975820.6 gal
